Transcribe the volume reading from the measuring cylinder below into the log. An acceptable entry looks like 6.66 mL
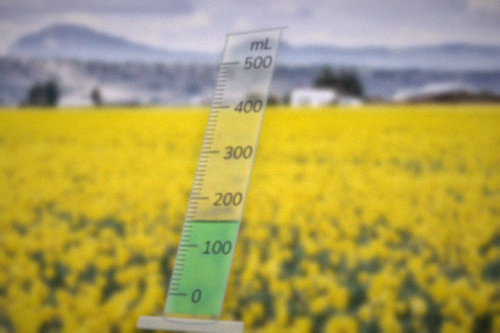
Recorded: 150 mL
